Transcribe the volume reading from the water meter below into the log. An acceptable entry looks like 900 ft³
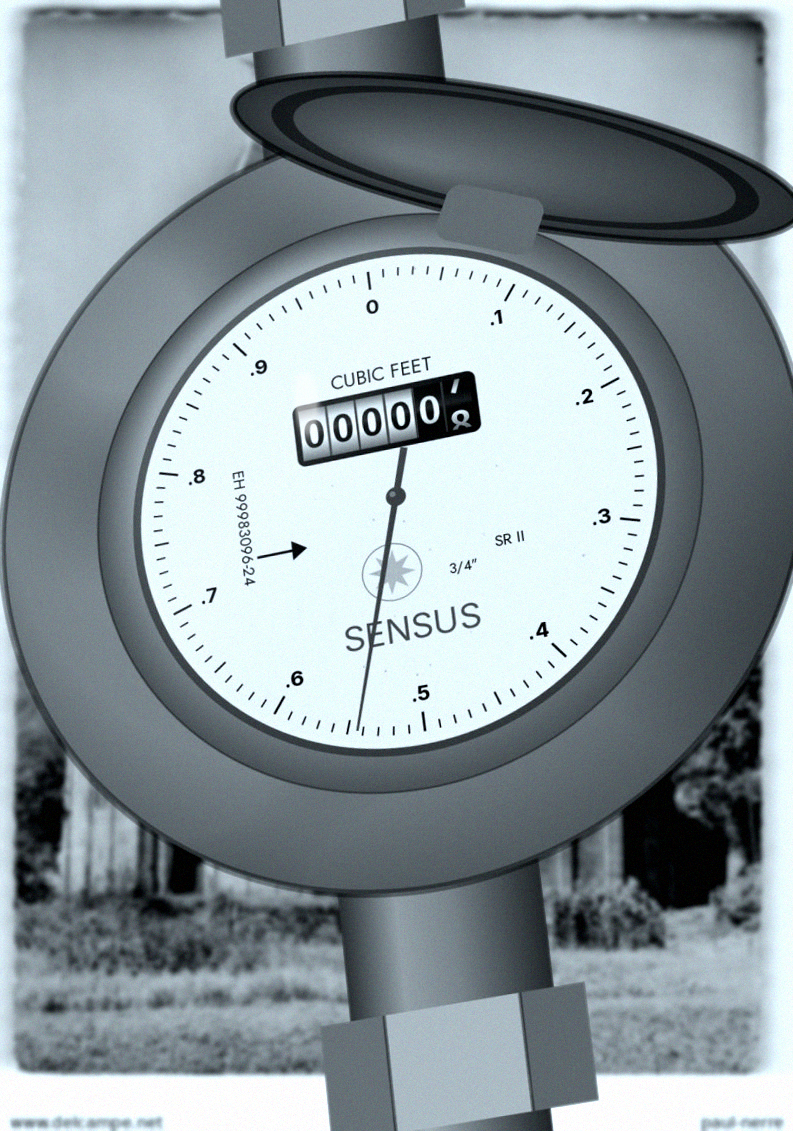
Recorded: 7.54 ft³
